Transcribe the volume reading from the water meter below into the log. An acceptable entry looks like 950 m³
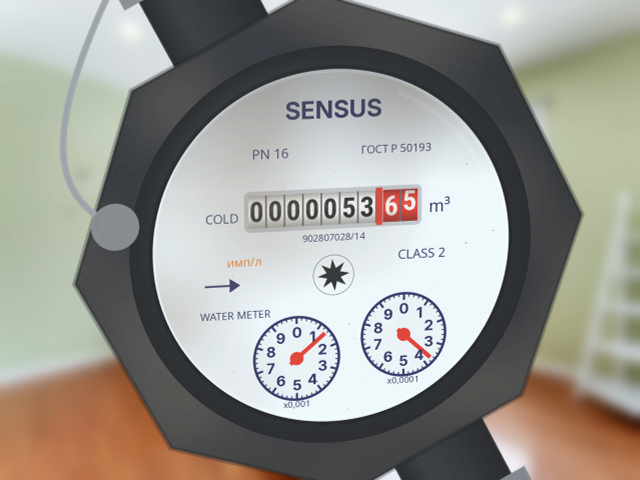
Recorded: 53.6513 m³
